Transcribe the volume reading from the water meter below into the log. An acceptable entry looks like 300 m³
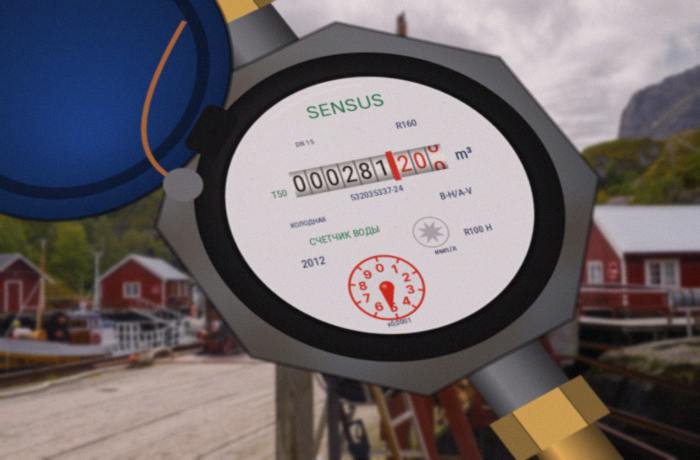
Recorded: 281.2085 m³
